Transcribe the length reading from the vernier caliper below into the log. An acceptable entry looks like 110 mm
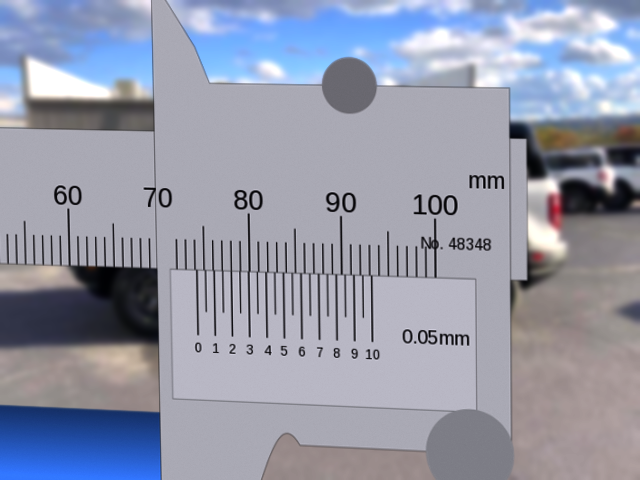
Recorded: 74.2 mm
